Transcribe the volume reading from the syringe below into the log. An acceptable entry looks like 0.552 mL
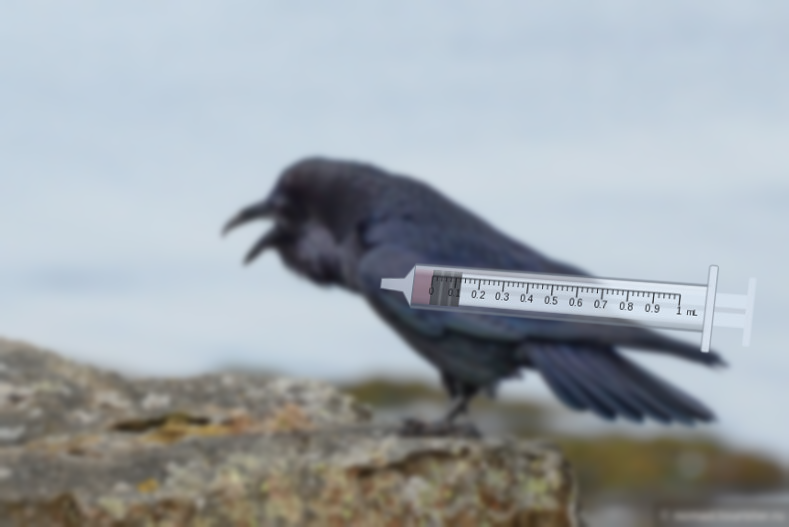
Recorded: 0 mL
